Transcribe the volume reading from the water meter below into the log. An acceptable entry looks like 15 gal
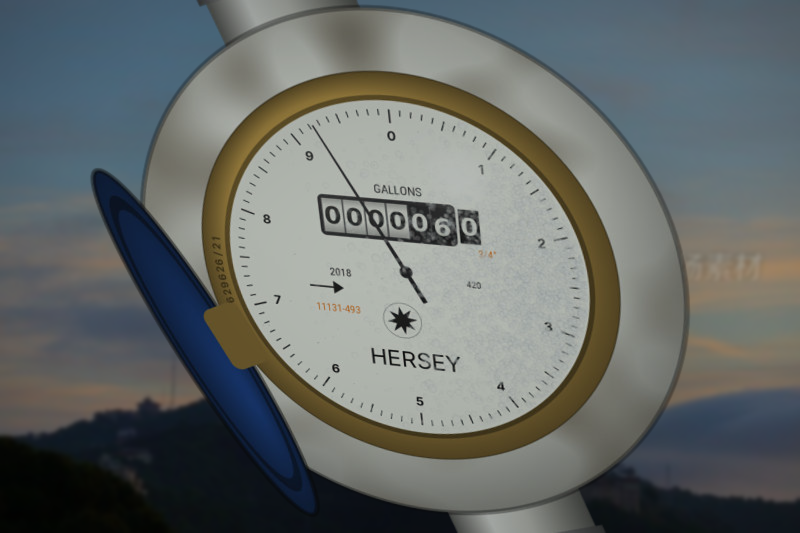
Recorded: 59.2 gal
